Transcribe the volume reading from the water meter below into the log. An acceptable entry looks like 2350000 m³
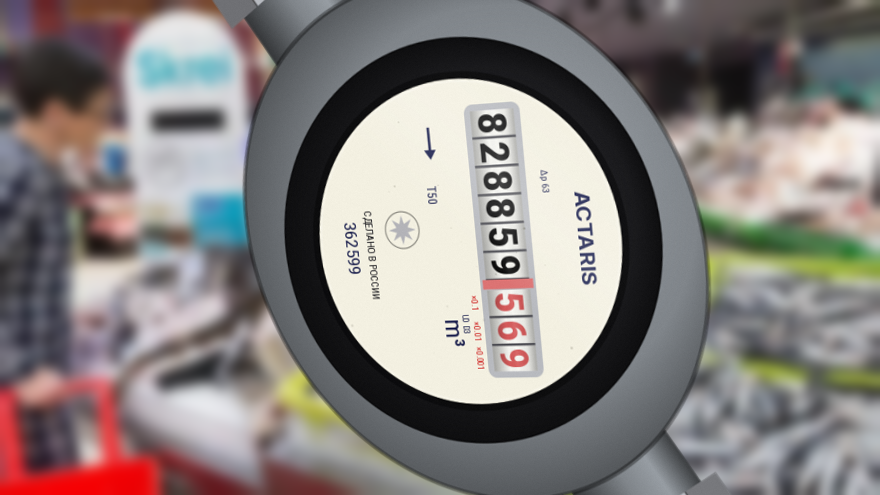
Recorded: 828859.569 m³
